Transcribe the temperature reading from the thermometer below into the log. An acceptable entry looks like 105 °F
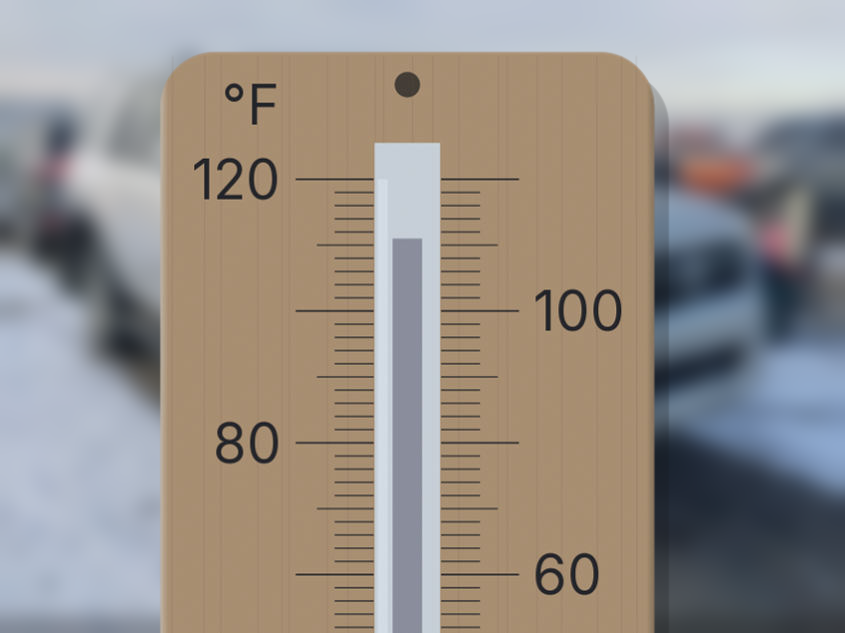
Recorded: 111 °F
